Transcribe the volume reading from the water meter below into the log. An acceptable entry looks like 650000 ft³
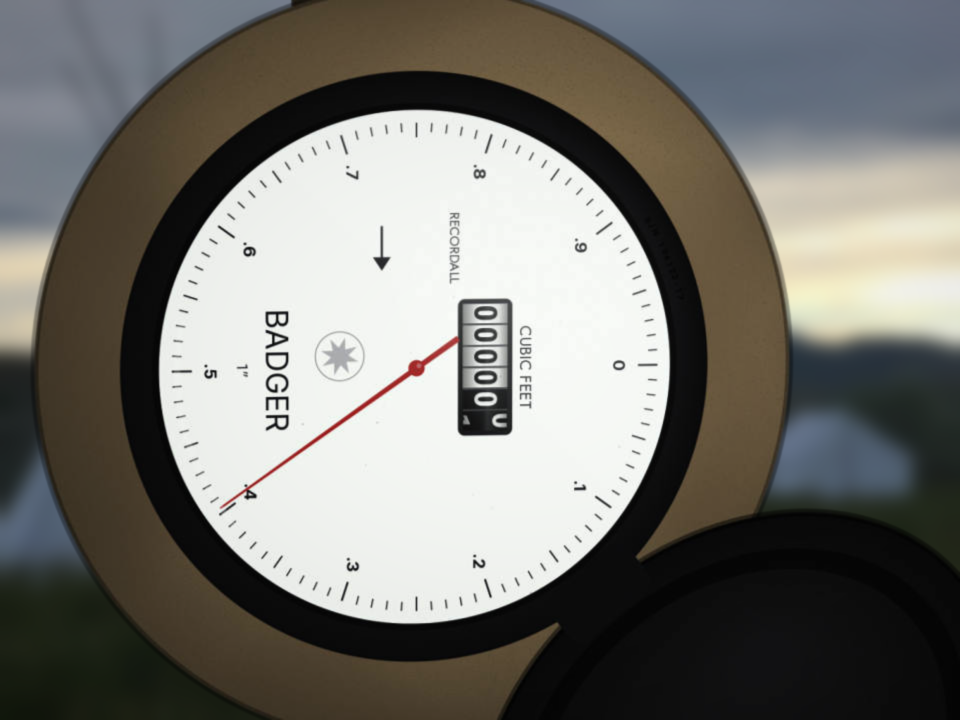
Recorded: 0.40 ft³
